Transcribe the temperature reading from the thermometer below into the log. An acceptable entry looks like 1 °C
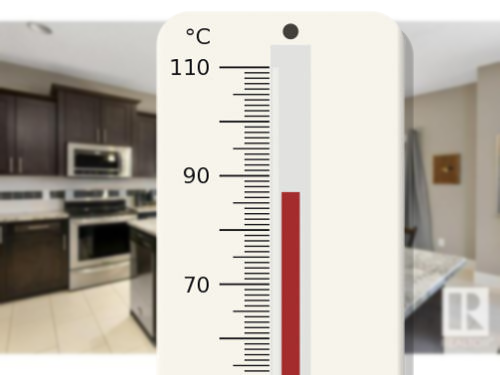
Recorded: 87 °C
